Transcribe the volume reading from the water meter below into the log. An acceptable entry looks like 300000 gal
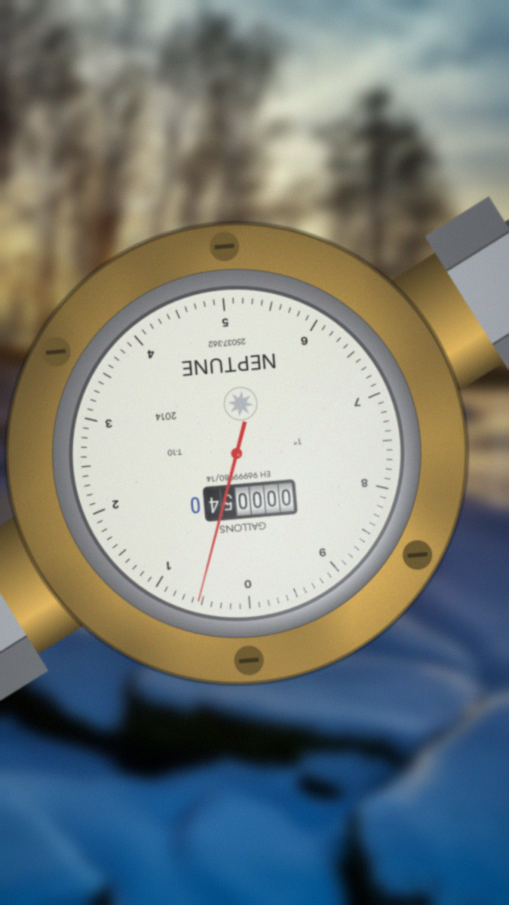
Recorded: 540.5 gal
